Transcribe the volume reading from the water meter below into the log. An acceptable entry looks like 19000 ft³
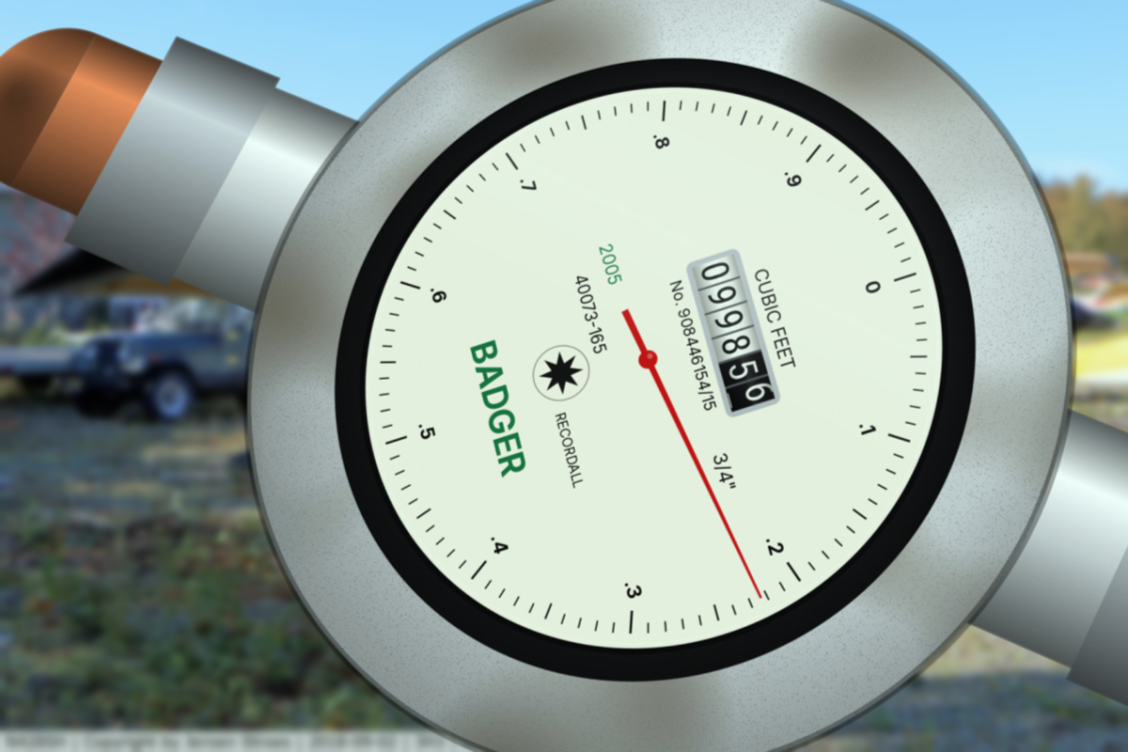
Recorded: 99856.22 ft³
